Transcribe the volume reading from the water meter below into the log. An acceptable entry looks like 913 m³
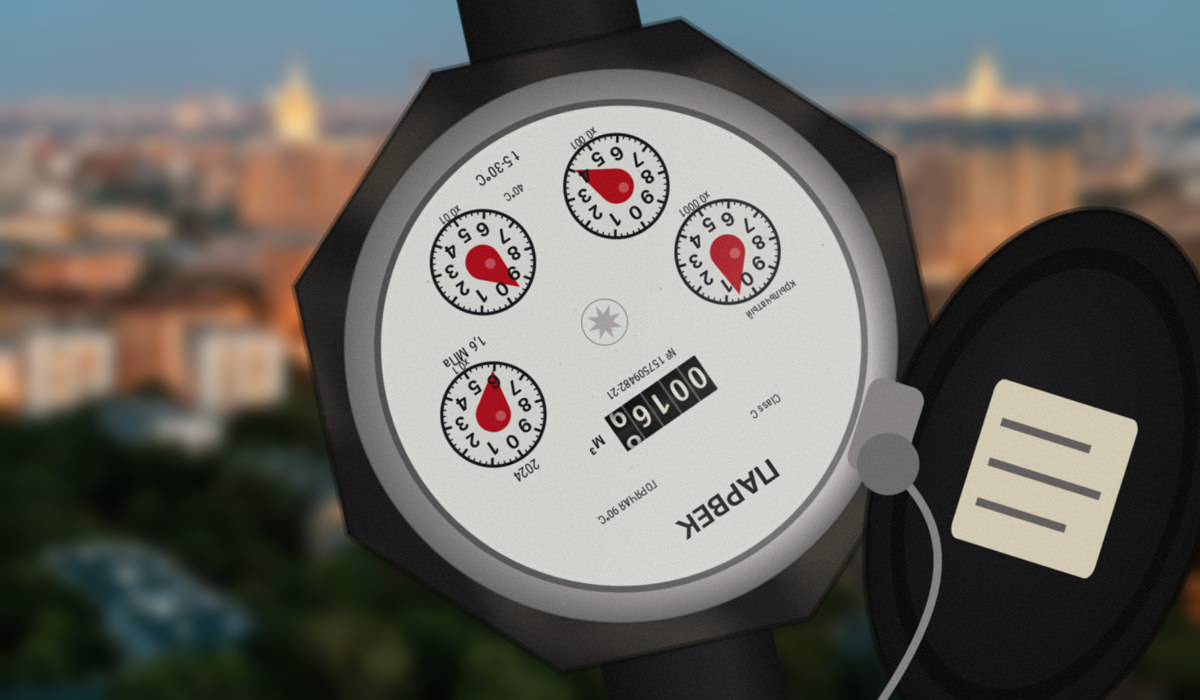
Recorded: 168.5940 m³
